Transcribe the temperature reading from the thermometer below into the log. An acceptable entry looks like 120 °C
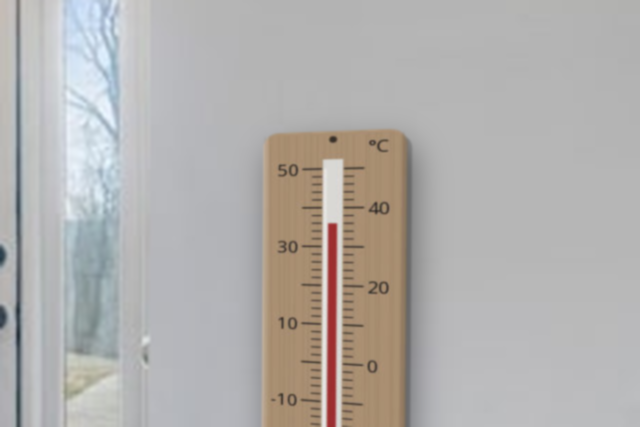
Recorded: 36 °C
